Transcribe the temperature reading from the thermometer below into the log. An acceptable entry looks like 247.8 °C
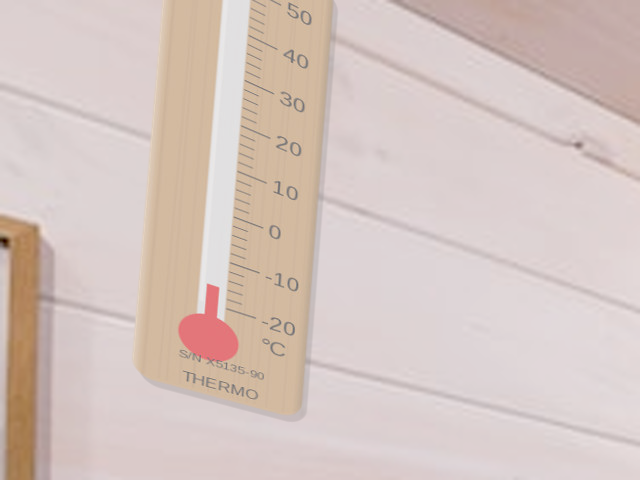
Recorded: -16 °C
